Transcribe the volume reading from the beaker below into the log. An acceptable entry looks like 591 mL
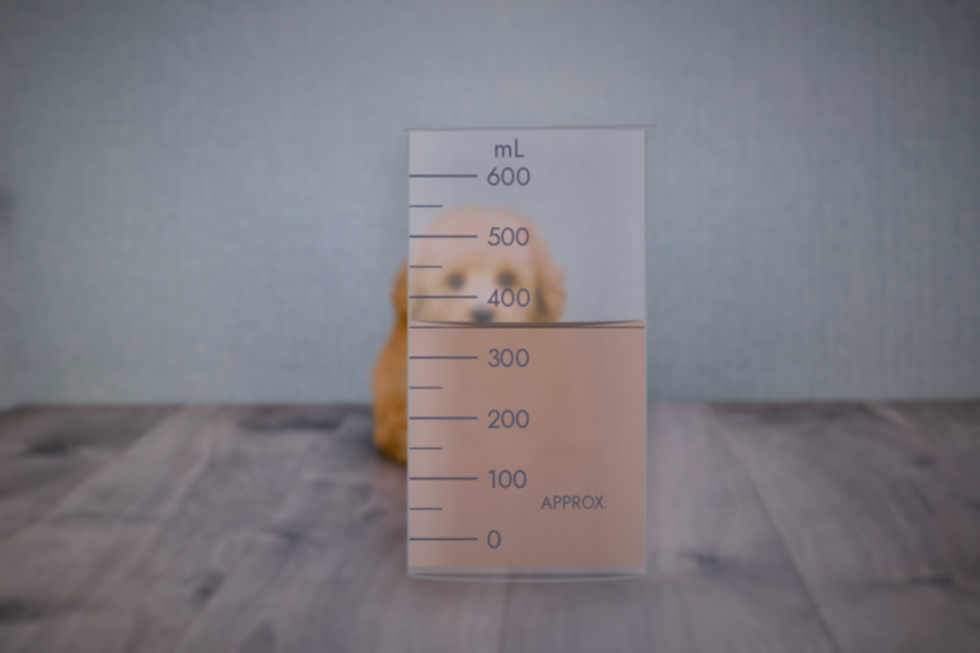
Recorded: 350 mL
